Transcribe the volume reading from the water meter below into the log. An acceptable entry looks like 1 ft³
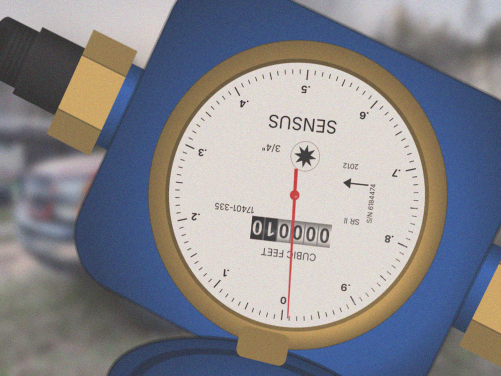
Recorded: 9.99 ft³
